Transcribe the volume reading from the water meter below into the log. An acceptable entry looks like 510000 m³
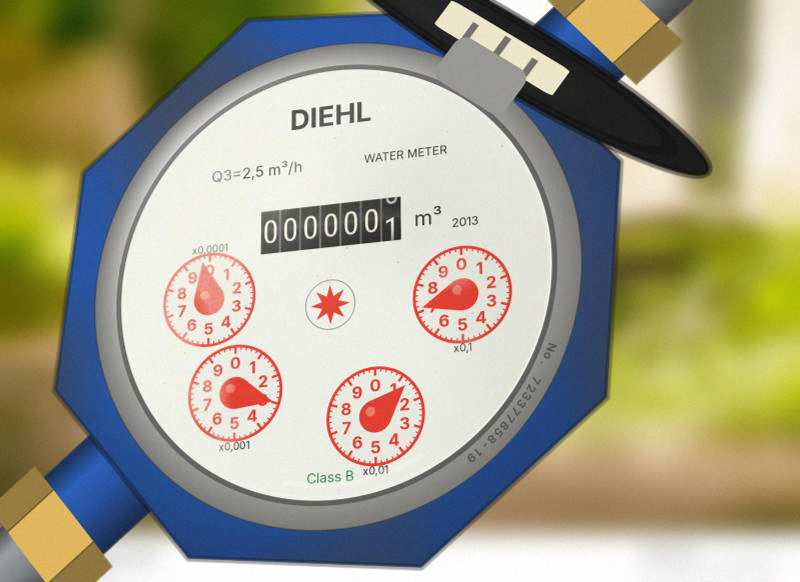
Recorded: 0.7129 m³
